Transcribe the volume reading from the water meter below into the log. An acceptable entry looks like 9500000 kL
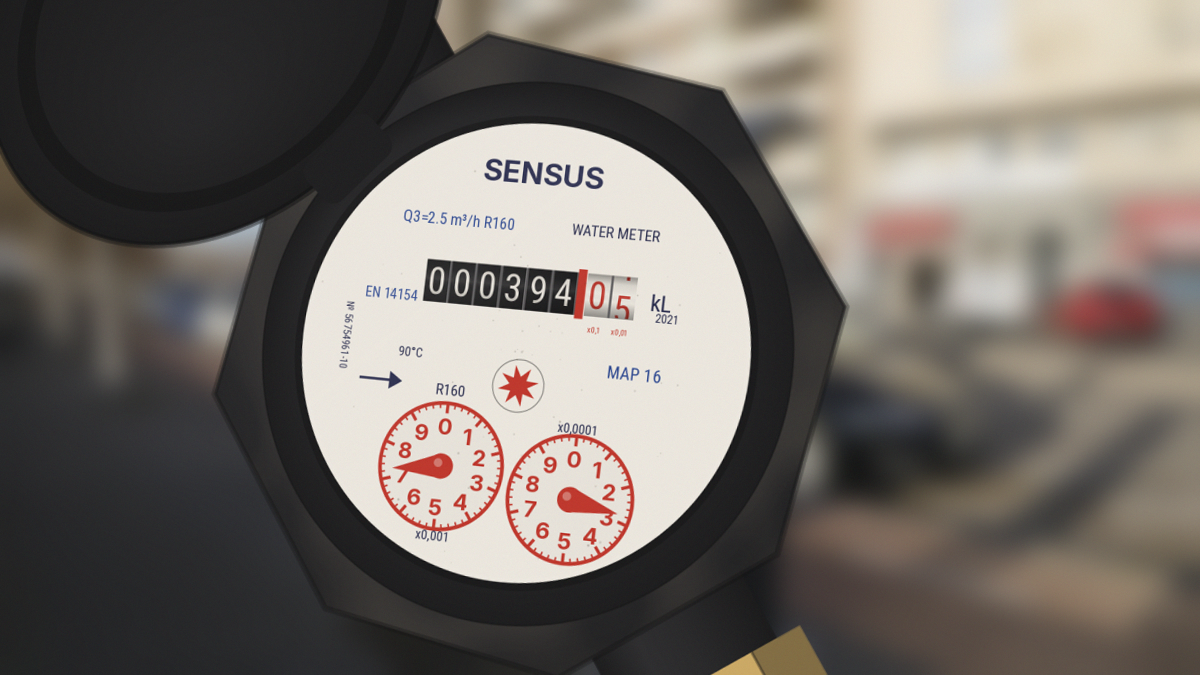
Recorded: 394.0472 kL
